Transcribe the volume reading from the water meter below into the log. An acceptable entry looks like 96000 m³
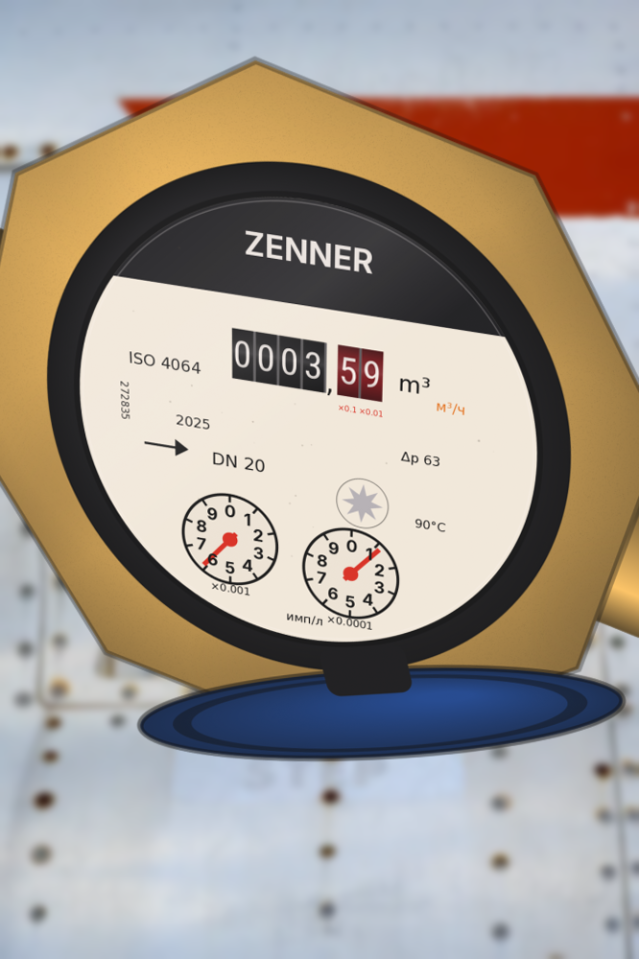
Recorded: 3.5961 m³
